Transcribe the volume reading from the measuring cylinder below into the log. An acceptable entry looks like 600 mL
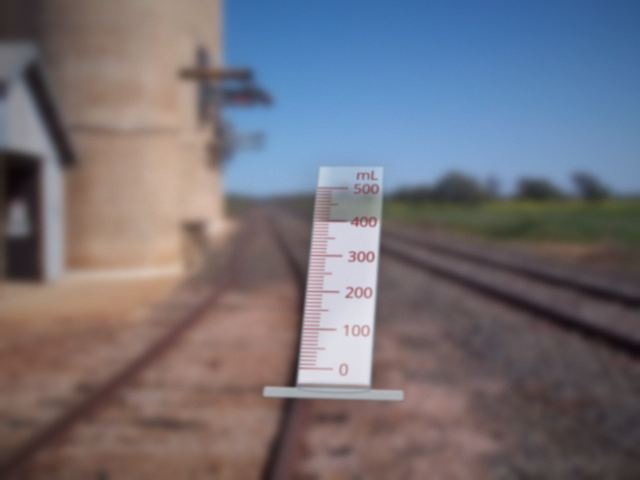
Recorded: 400 mL
